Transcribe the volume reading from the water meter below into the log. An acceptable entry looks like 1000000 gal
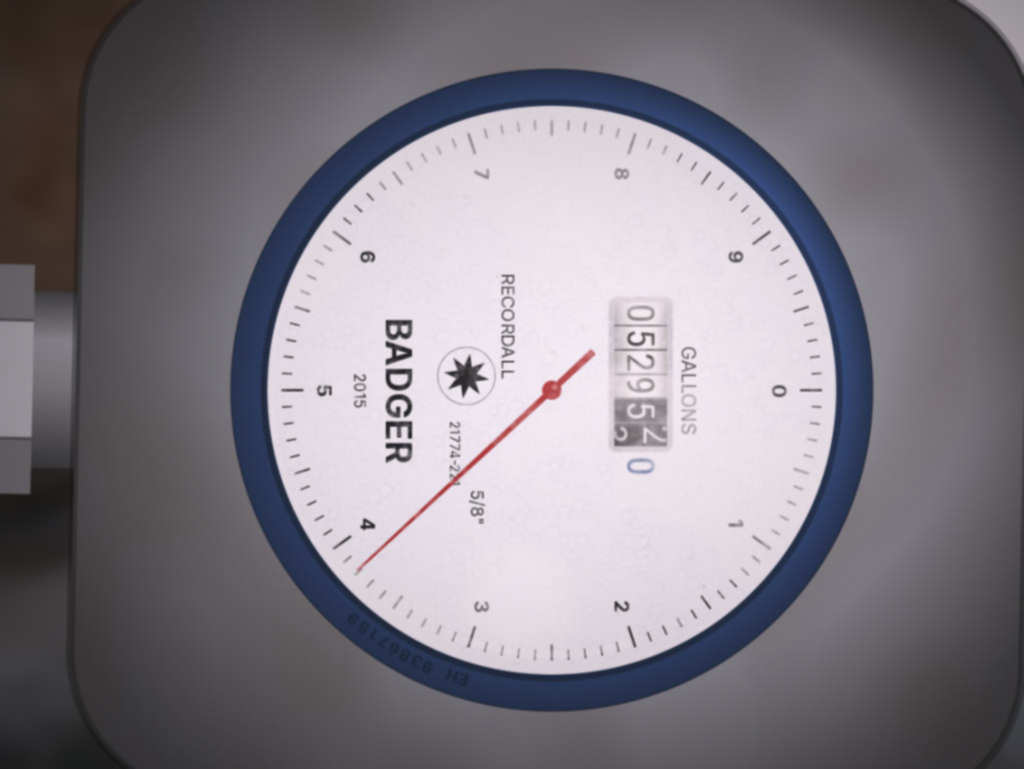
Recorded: 529523.8 gal
